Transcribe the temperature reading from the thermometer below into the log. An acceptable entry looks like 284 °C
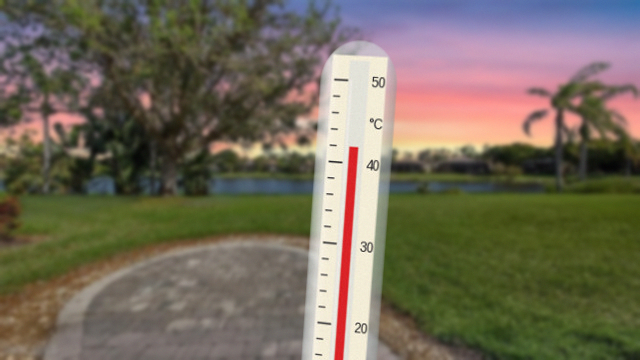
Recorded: 42 °C
